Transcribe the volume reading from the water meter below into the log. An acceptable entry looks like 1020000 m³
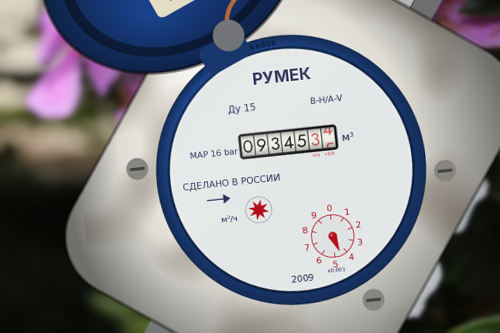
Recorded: 9345.344 m³
